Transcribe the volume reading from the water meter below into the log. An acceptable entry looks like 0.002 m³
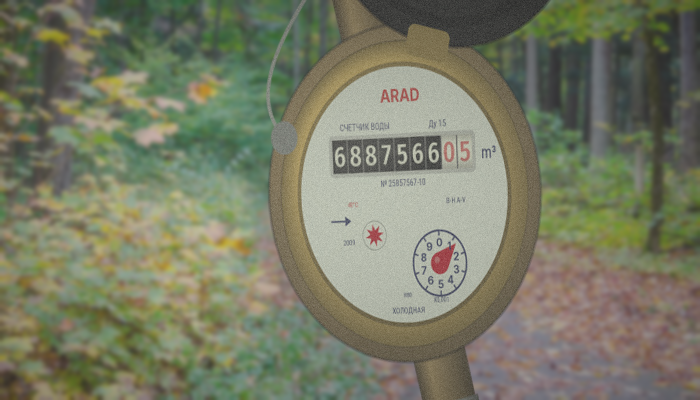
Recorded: 6887566.051 m³
